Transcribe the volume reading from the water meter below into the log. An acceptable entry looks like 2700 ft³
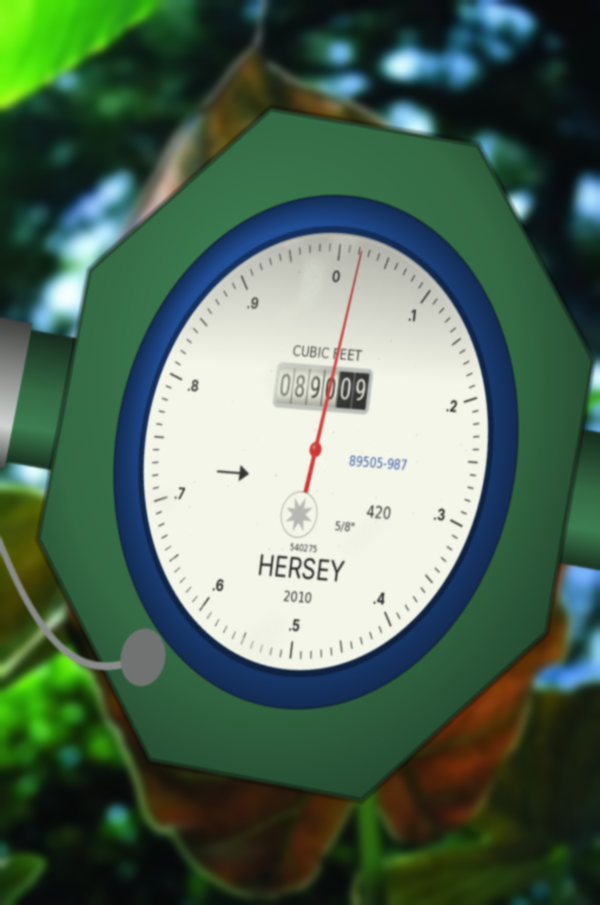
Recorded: 89009.02 ft³
